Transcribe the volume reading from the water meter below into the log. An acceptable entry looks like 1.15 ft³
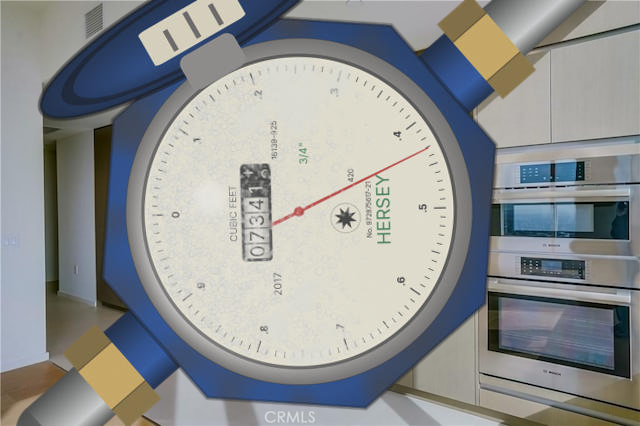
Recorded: 73411.43 ft³
